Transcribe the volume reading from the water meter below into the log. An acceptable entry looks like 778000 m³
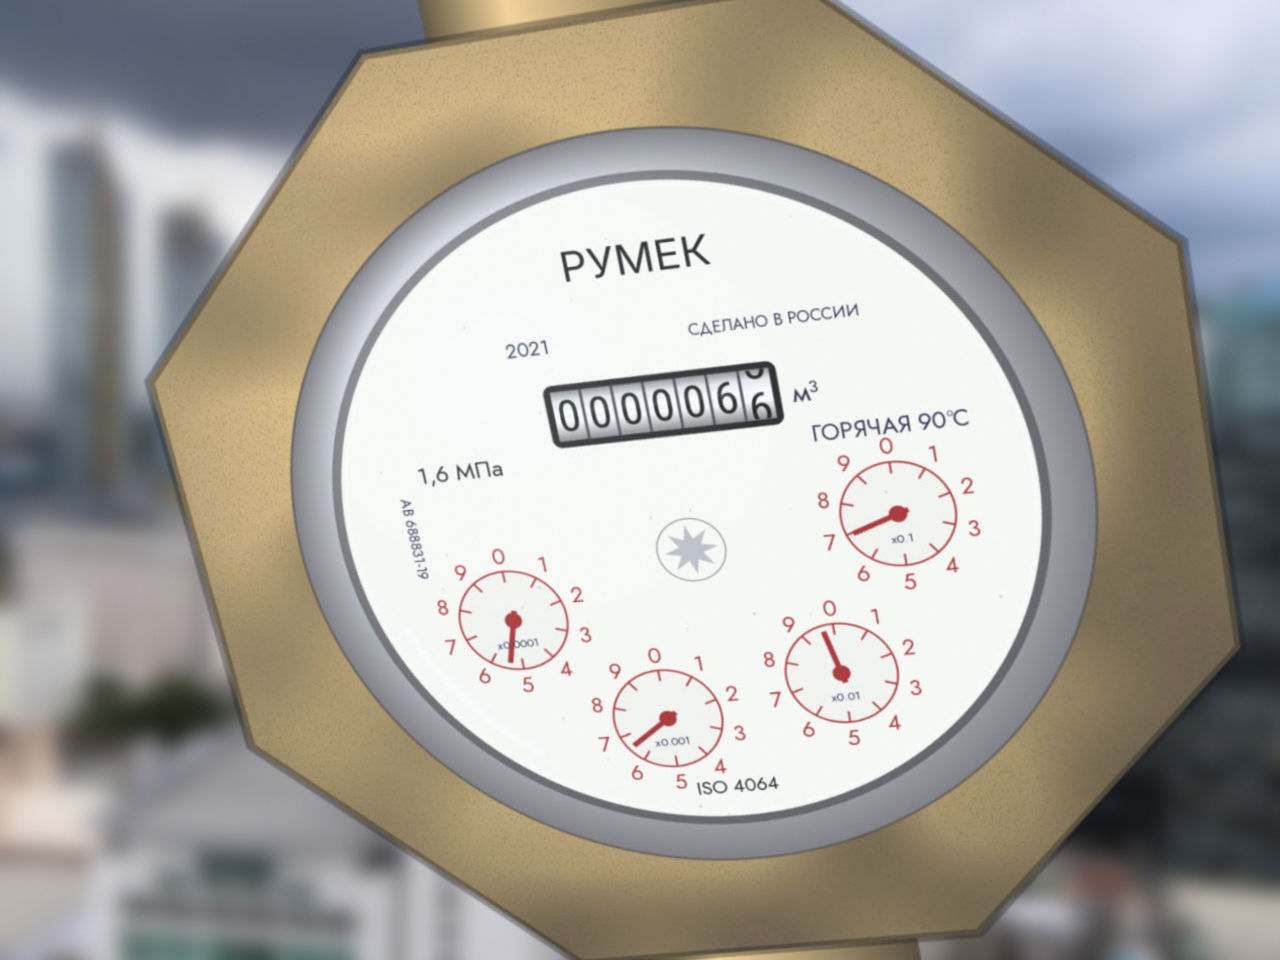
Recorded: 65.6965 m³
